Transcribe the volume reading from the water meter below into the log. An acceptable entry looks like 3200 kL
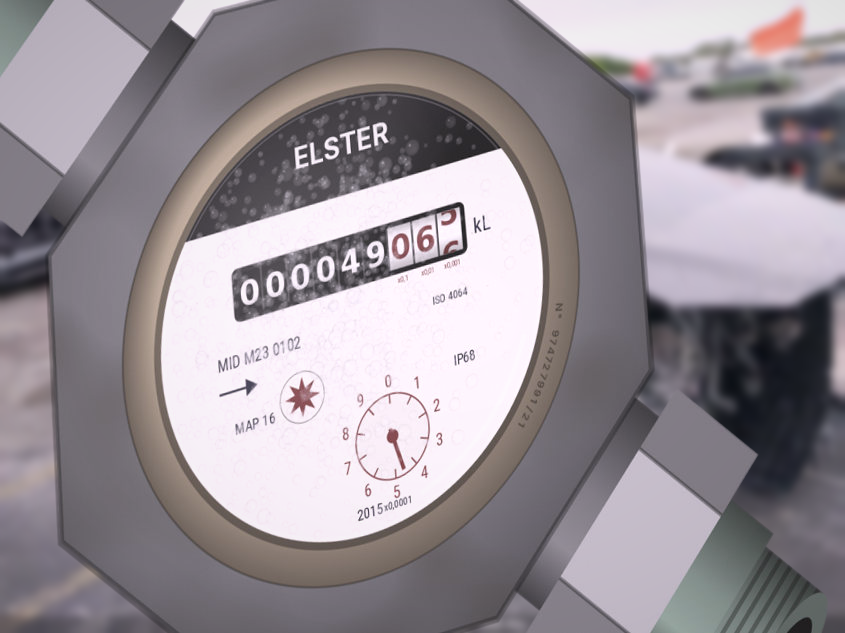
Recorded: 49.0654 kL
